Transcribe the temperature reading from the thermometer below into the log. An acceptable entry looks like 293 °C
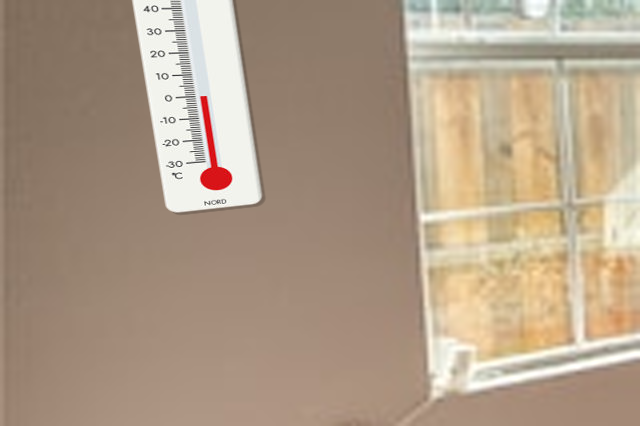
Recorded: 0 °C
